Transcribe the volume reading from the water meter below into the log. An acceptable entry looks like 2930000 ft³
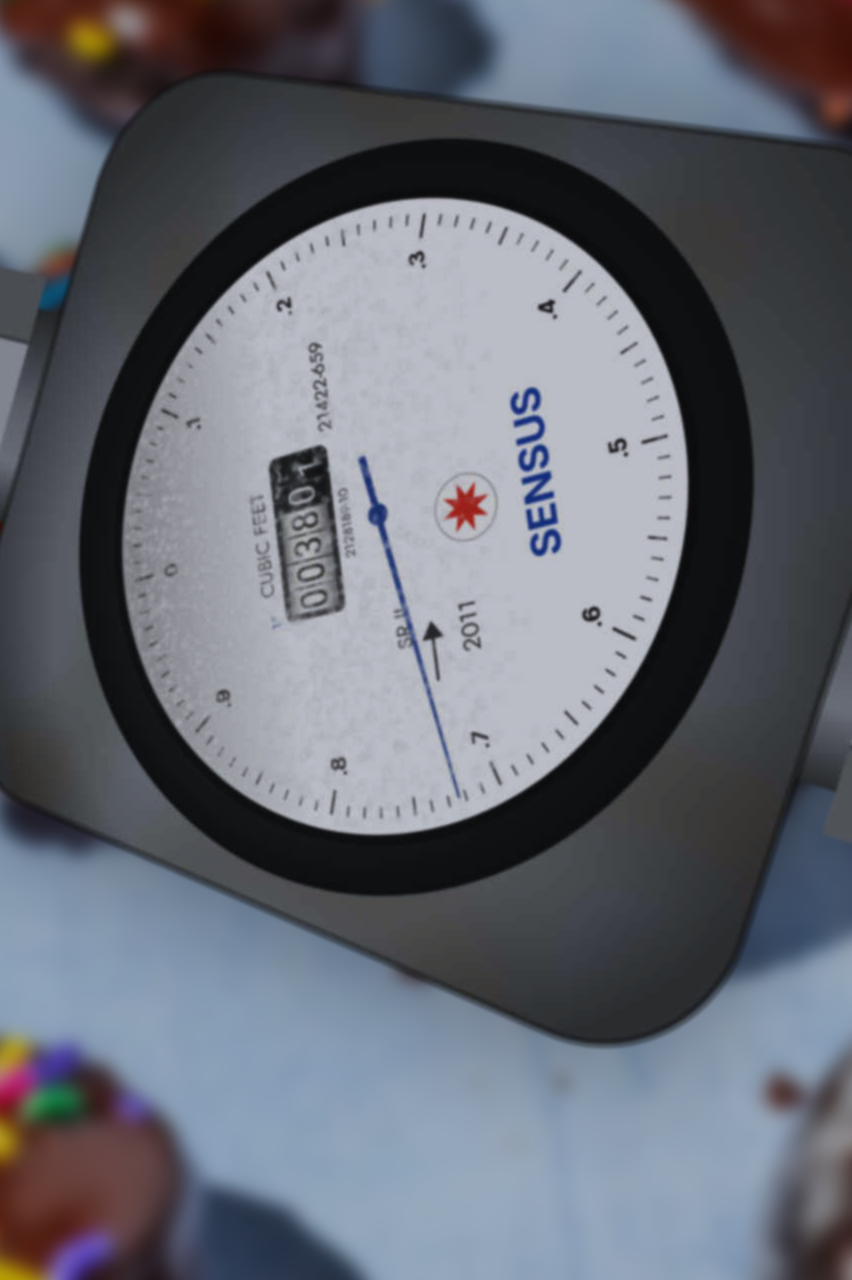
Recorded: 3800.72 ft³
